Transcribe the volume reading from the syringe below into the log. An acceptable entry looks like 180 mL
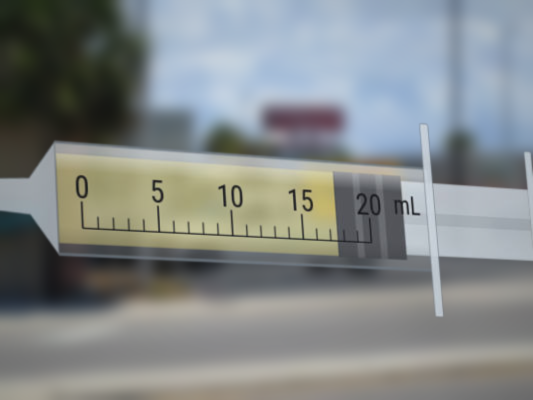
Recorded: 17.5 mL
